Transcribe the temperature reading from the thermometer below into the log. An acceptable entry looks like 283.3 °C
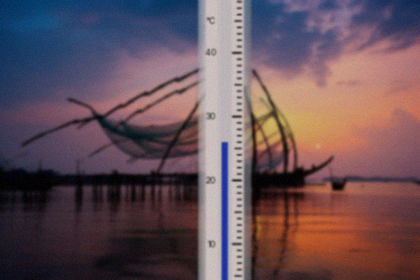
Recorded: 26 °C
